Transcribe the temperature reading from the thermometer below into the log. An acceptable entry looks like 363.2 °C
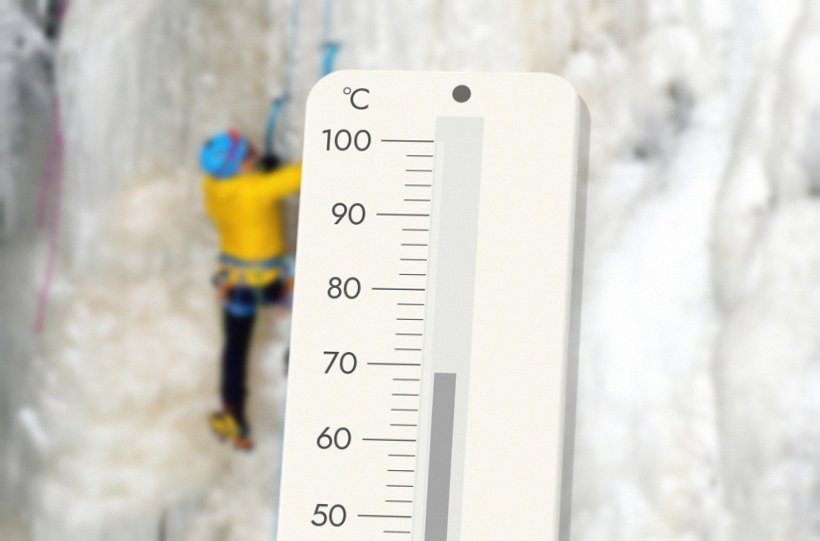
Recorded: 69 °C
